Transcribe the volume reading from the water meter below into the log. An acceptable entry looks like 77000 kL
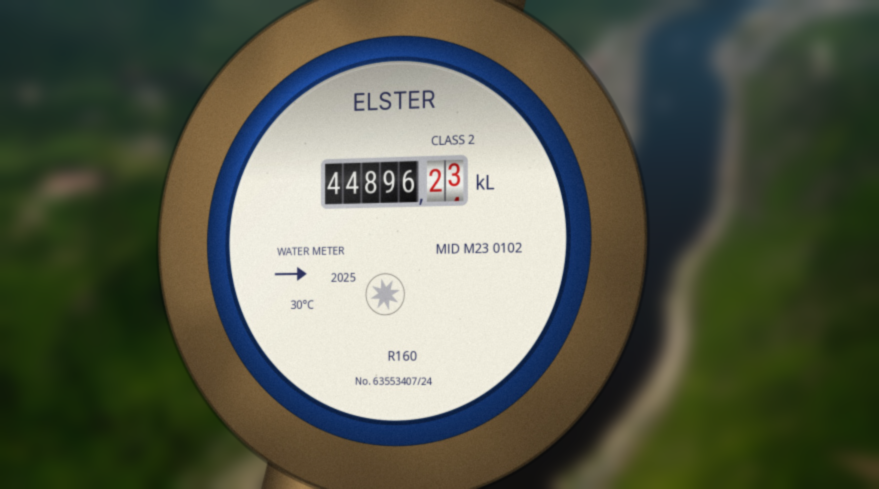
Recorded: 44896.23 kL
